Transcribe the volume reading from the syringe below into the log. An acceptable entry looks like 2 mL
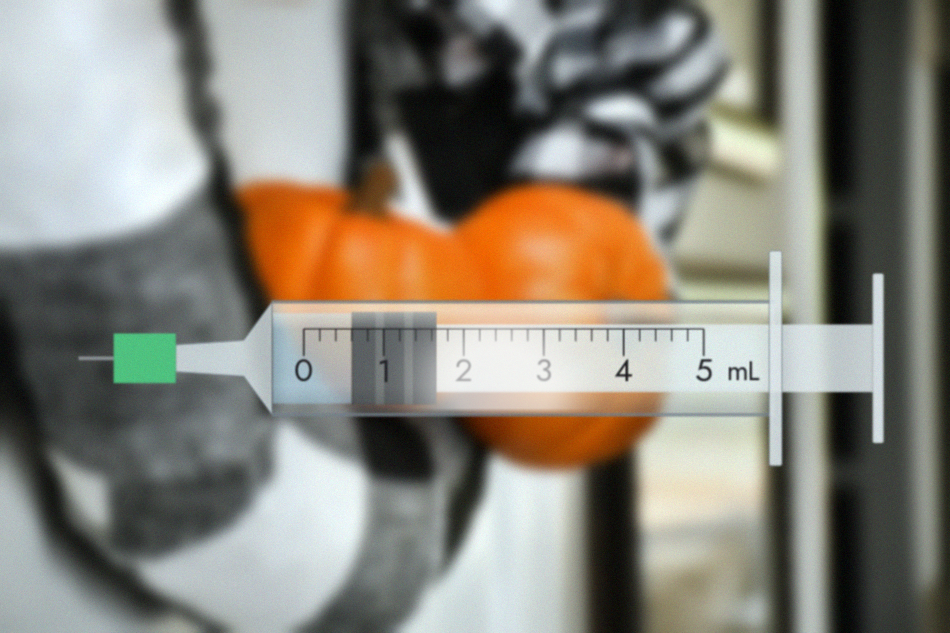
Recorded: 0.6 mL
